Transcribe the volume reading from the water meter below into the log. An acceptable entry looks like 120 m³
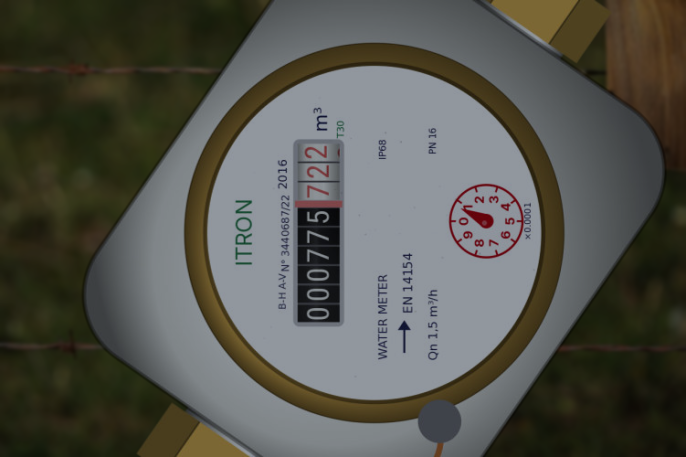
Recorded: 775.7220 m³
